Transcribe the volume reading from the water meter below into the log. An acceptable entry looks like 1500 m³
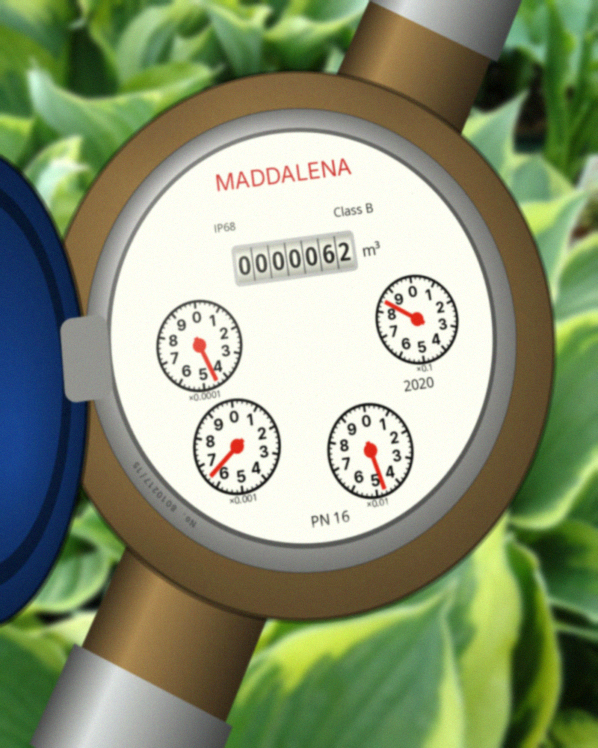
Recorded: 62.8464 m³
